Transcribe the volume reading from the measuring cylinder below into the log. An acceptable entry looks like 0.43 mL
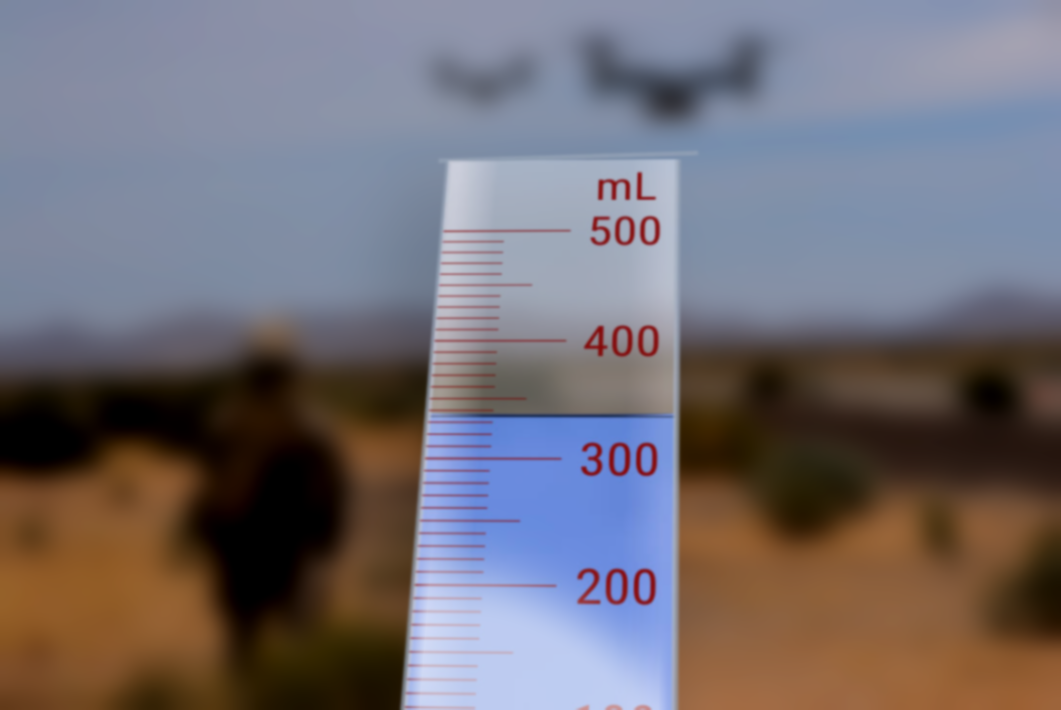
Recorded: 335 mL
